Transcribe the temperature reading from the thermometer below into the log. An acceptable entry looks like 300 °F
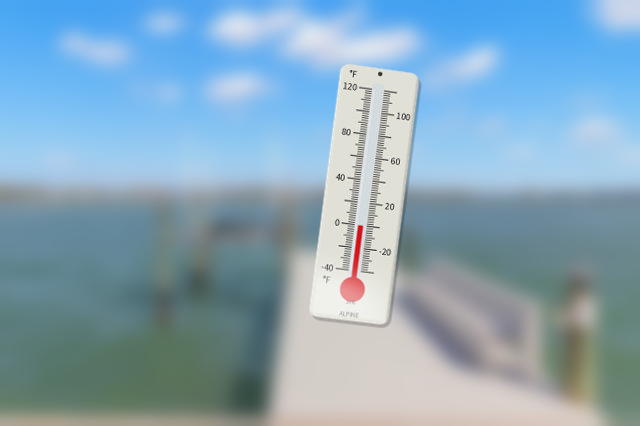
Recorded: 0 °F
